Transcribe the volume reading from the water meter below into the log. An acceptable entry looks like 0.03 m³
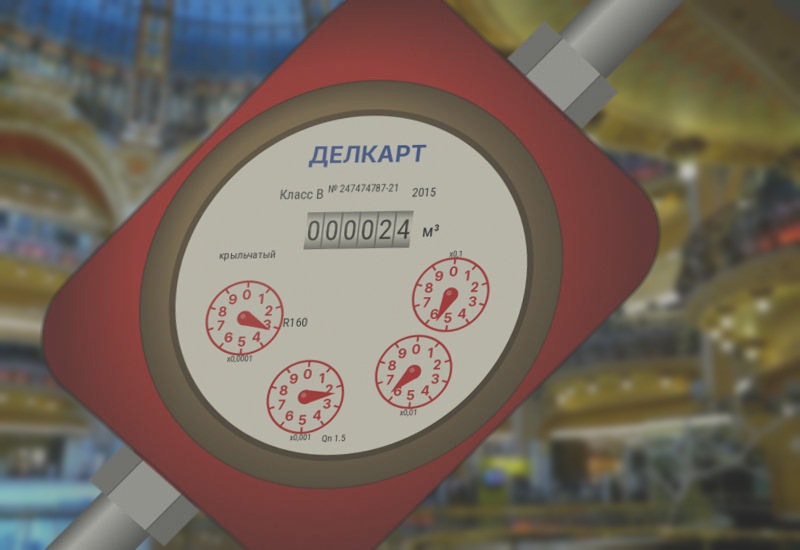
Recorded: 24.5623 m³
